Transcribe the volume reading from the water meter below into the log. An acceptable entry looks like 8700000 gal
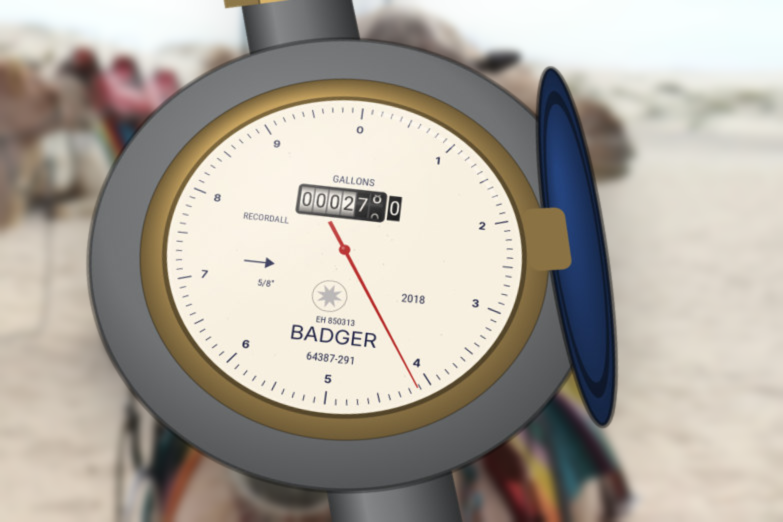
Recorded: 2784.1 gal
